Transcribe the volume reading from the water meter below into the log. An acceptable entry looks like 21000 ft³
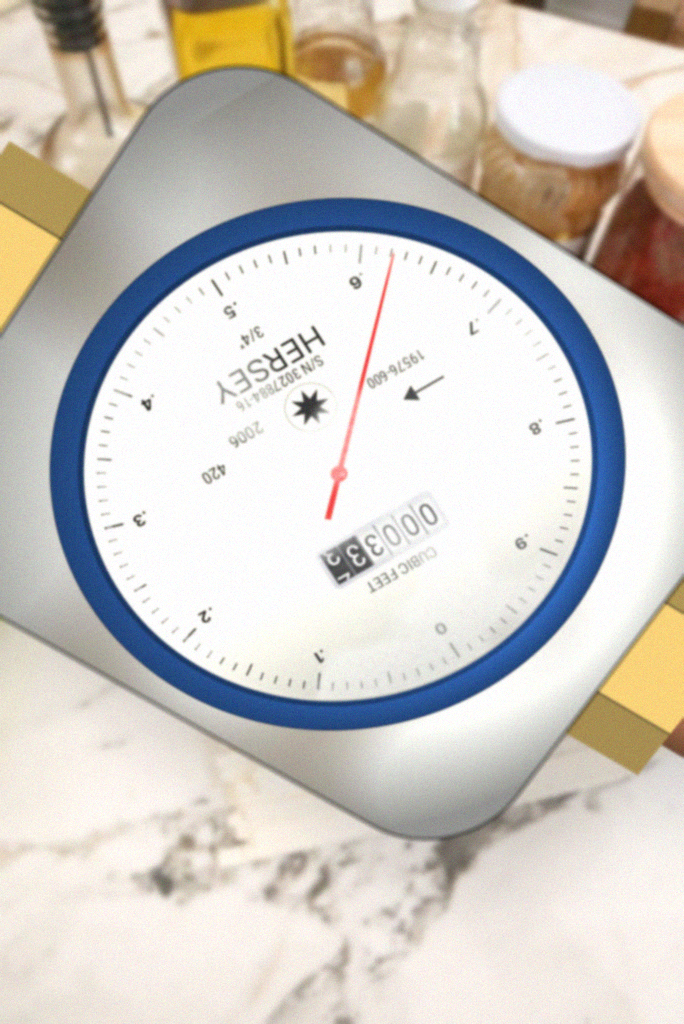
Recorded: 332.62 ft³
